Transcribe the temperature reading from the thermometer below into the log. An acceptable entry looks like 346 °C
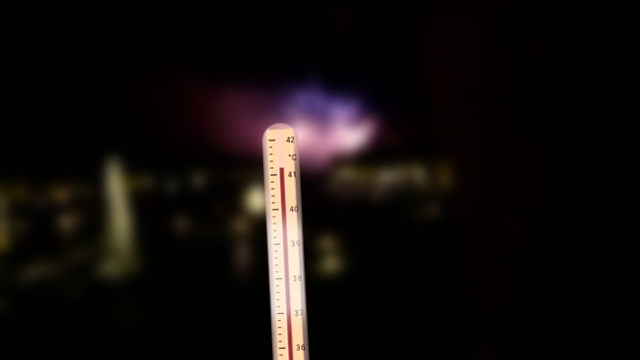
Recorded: 41.2 °C
